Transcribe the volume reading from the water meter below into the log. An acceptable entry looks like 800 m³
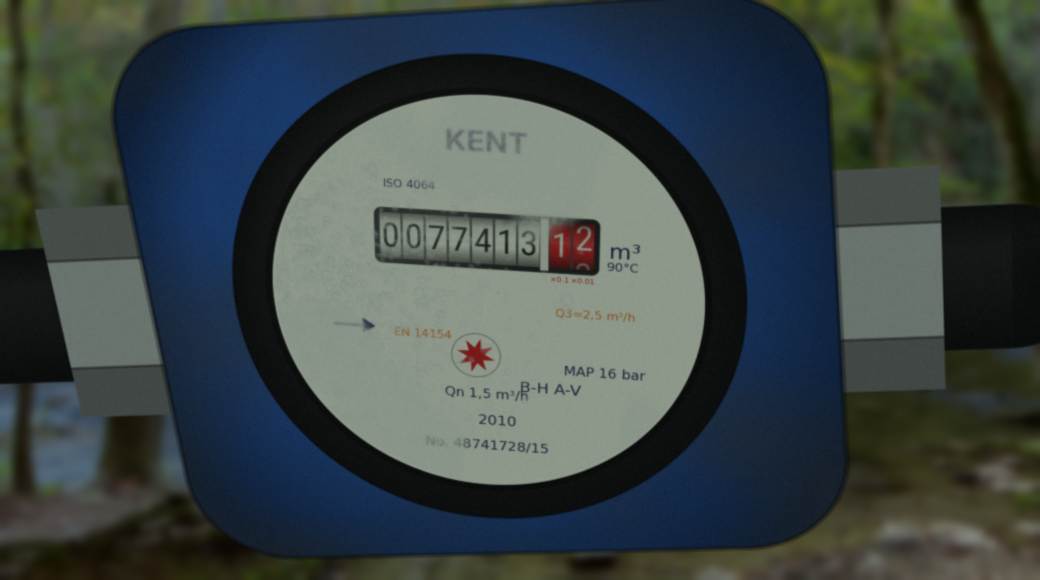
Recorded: 77413.12 m³
